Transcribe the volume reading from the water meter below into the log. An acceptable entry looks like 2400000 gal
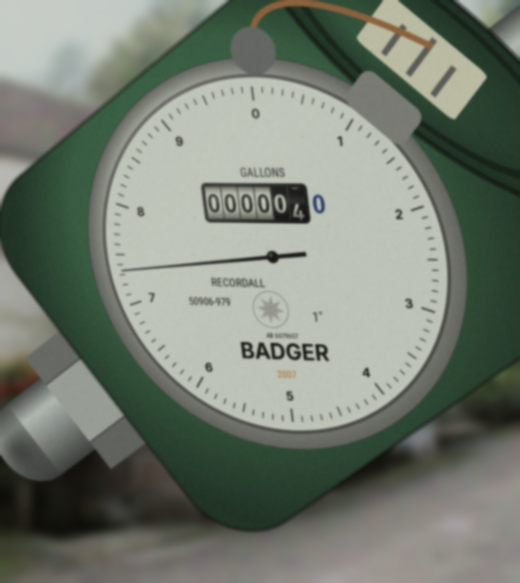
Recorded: 37.3 gal
